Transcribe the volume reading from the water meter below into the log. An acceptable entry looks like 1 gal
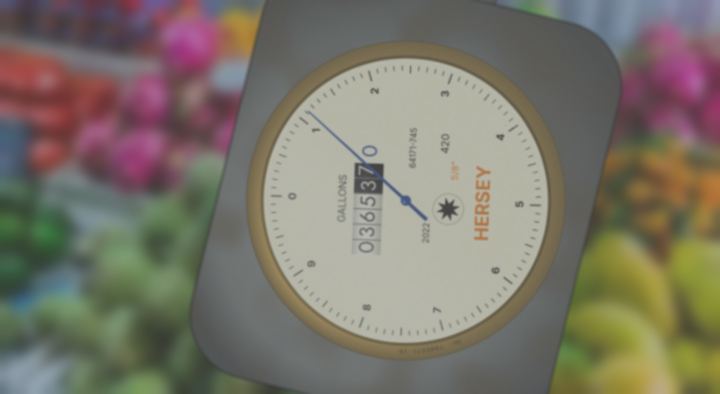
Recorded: 365371.1 gal
